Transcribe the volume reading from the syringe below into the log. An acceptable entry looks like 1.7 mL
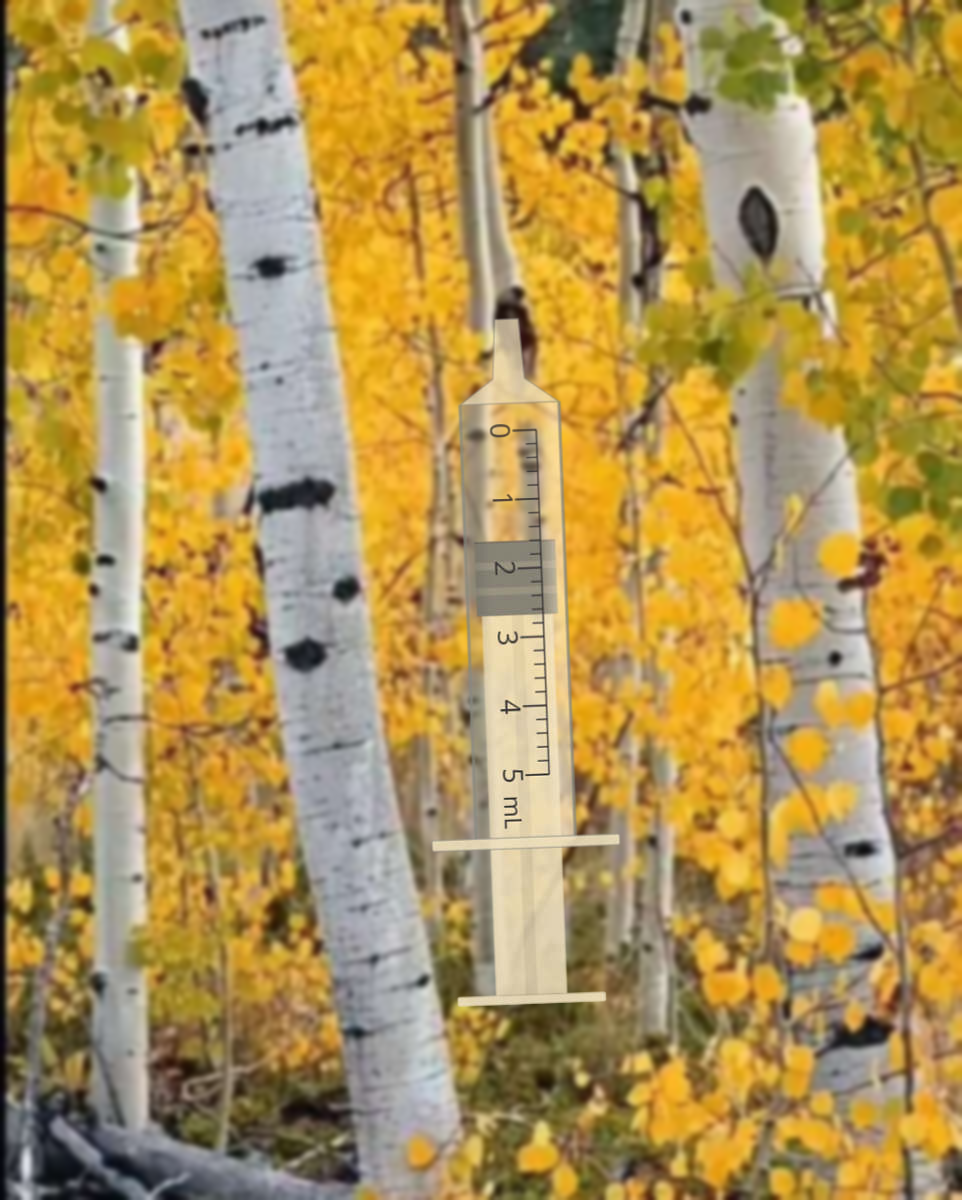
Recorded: 1.6 mL
